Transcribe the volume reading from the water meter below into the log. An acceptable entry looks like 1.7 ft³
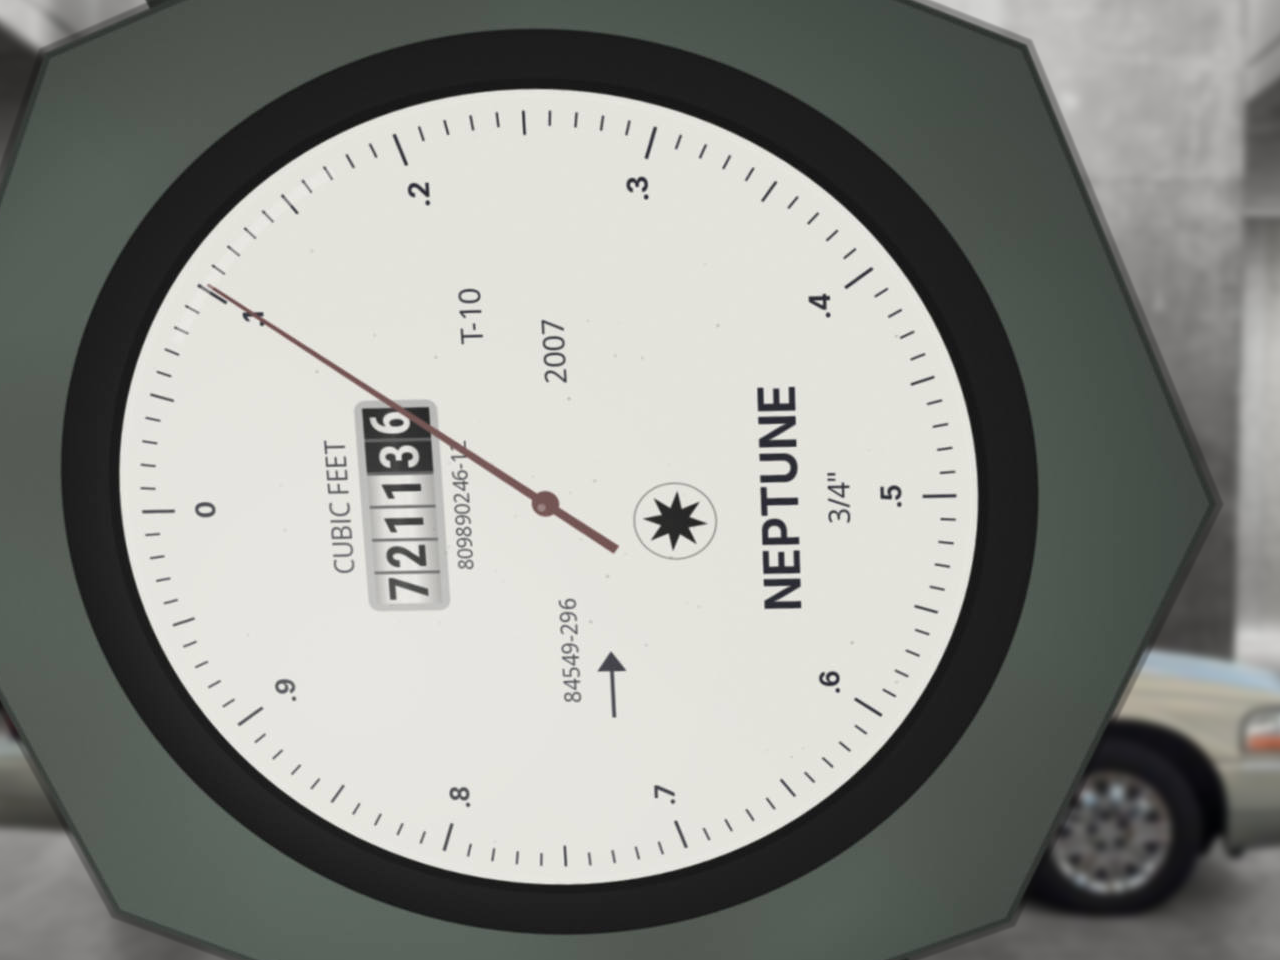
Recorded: 721136.10 ft³
